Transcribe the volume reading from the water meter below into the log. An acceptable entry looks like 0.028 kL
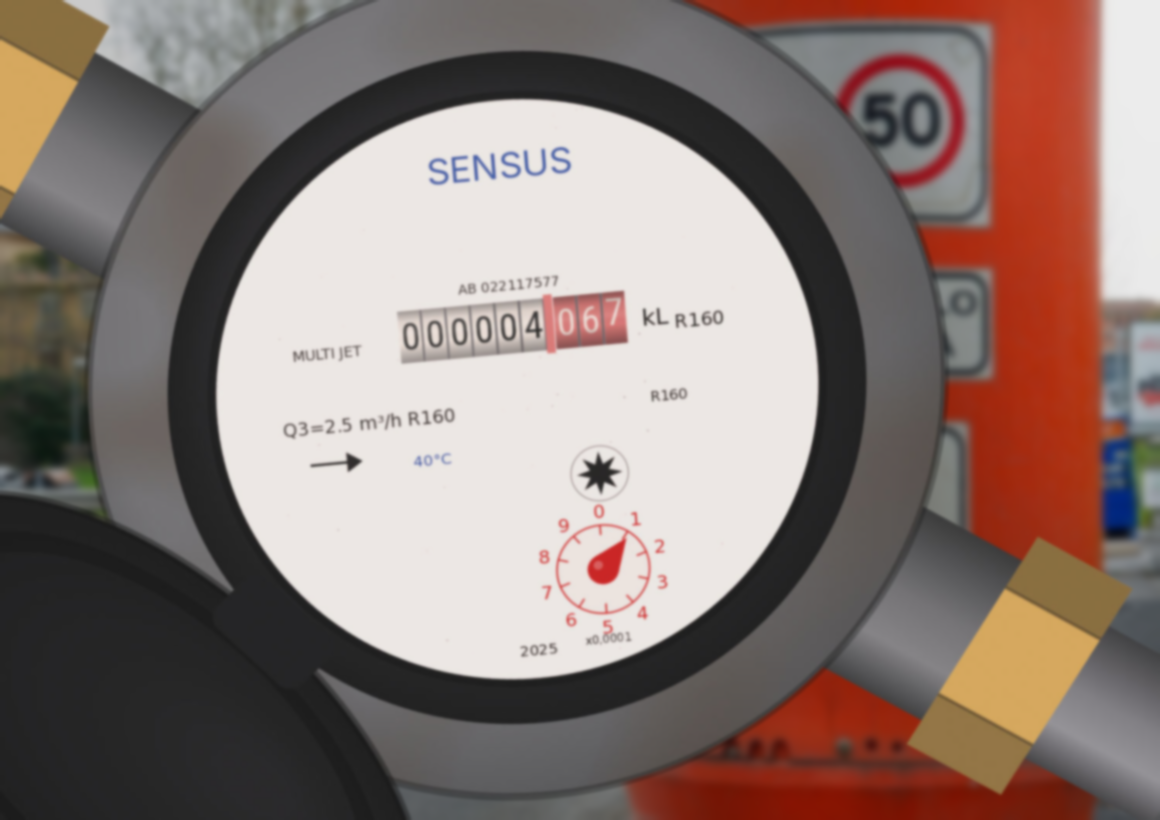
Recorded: 4.0671 kL
